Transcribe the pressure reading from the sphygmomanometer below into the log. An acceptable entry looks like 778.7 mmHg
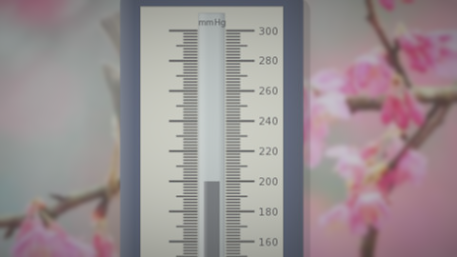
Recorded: 200 mmHg
